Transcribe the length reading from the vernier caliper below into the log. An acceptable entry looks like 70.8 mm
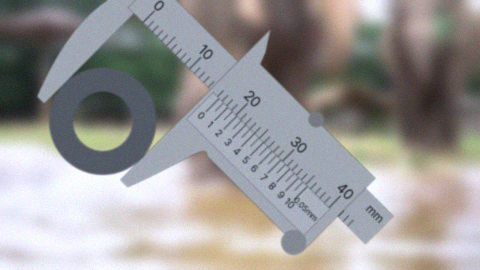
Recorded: 16.4 mm
